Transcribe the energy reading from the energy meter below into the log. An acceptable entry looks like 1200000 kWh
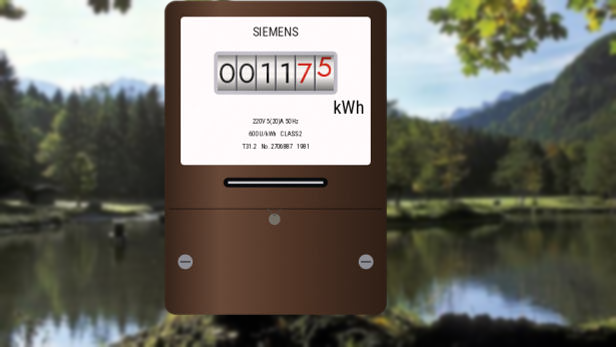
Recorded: 11.75 kWh
